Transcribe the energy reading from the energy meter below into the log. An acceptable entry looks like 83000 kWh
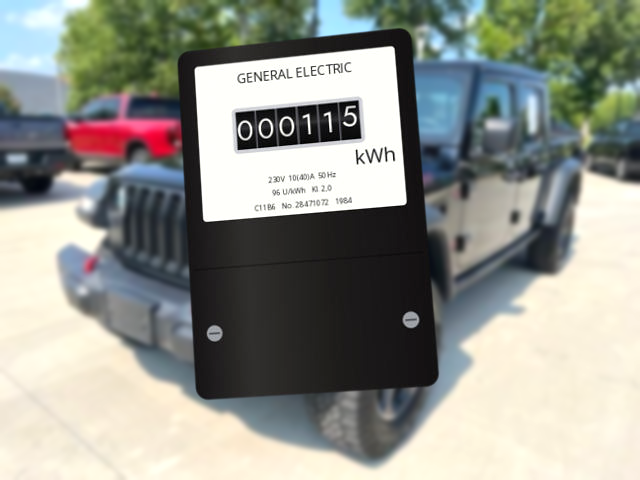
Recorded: 115 kWh
